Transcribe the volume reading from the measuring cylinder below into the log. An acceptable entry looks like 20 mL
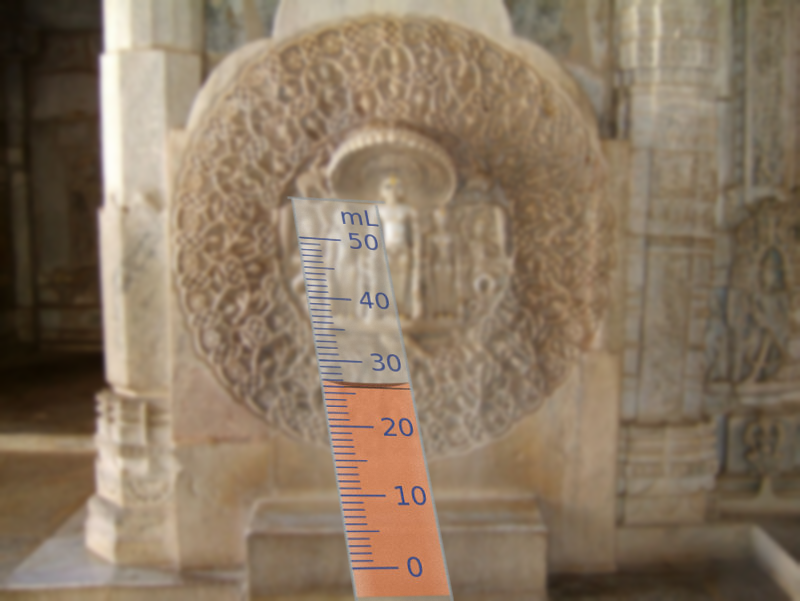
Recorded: 26 mL
